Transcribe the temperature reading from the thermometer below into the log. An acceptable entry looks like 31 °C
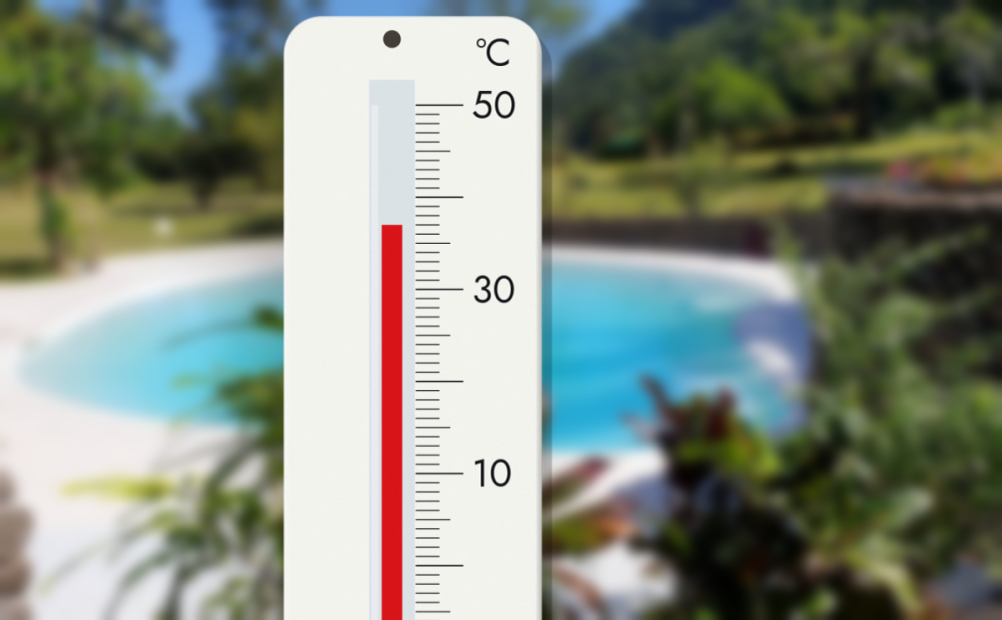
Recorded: 37 °C
